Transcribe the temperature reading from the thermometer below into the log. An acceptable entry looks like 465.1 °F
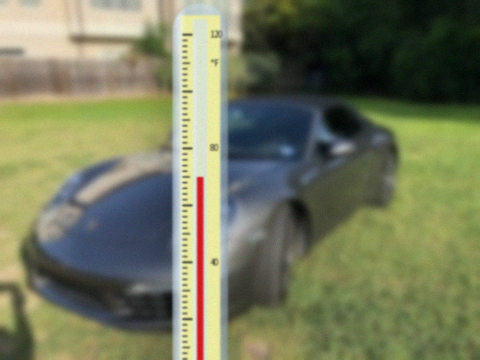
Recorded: 70 °F
